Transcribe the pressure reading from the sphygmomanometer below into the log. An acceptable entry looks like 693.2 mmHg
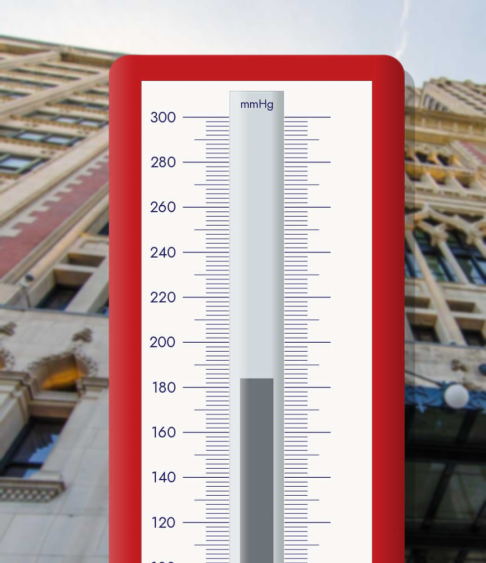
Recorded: 184 mmHg
